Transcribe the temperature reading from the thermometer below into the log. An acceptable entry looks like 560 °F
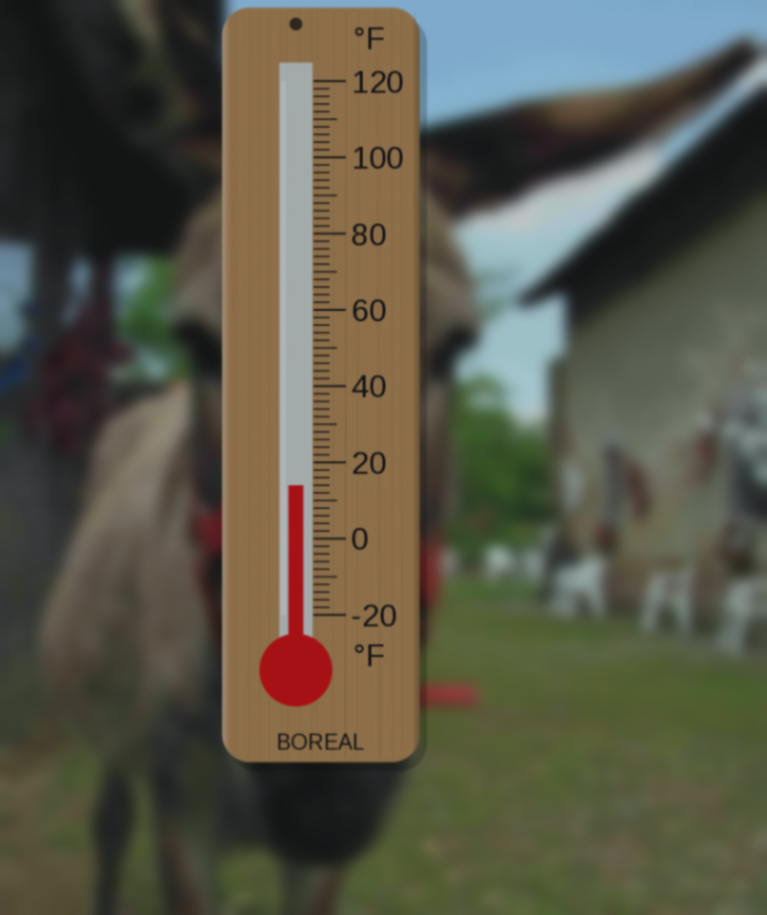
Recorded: 14 °F
